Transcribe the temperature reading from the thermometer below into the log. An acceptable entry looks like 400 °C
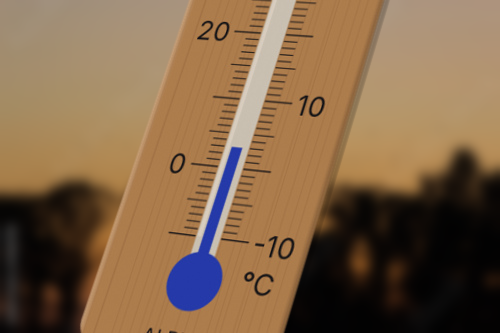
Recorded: 3 °C
